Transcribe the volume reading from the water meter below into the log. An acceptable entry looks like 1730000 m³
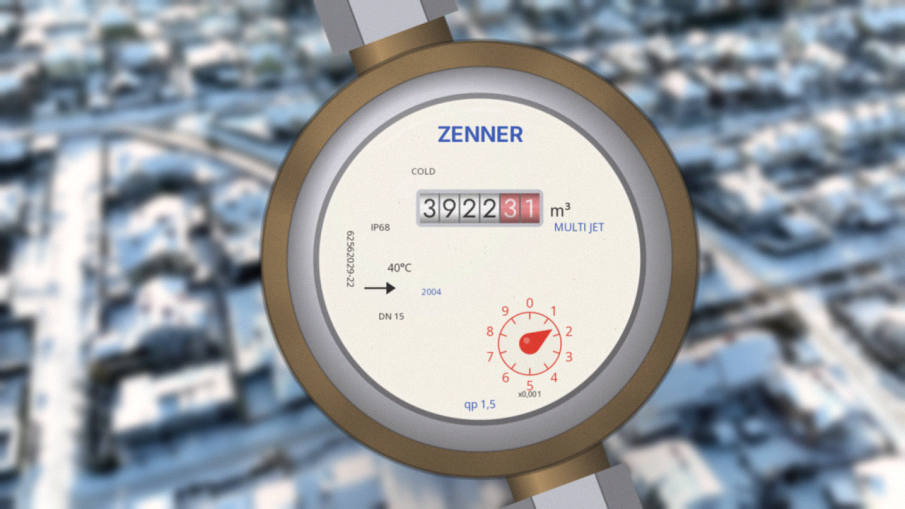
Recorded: 3922.311 m³
